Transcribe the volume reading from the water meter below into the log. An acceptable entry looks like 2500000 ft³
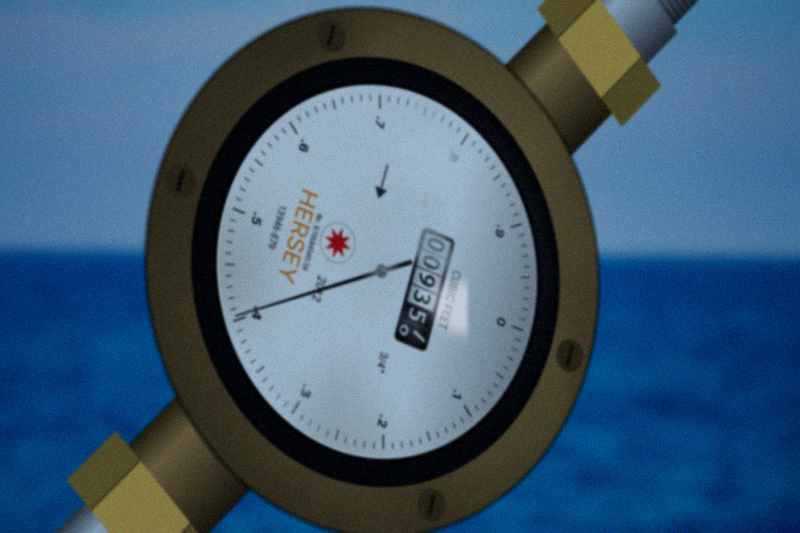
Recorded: 9357.40 ft³
